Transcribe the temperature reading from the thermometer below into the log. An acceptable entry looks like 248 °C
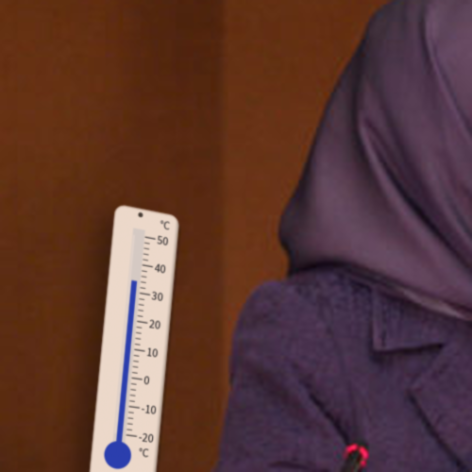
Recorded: 34 °C
